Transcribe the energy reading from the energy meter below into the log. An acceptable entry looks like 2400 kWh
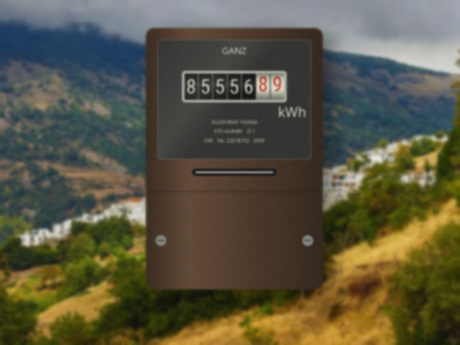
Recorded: 85556.89 kWh
